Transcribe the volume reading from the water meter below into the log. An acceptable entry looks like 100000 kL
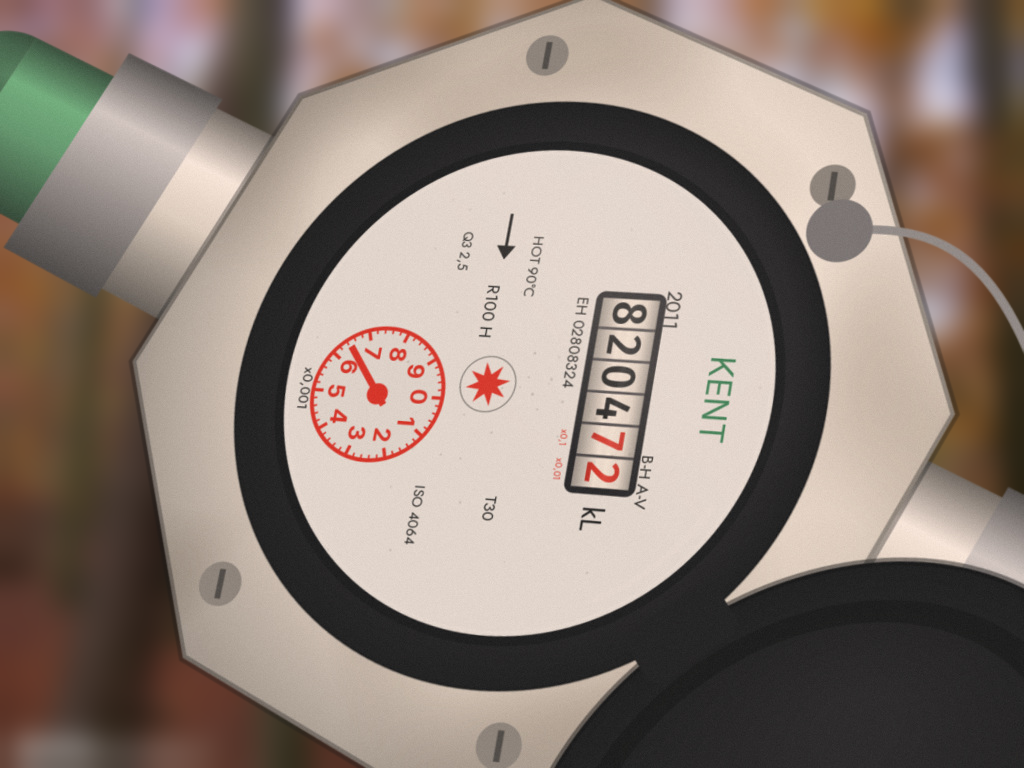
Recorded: 8204.726 kL
